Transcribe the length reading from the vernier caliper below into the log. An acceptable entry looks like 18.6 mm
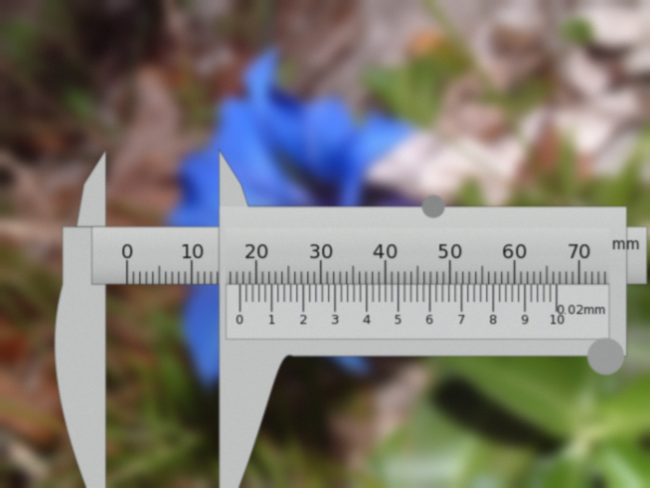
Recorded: 17.5 mm
